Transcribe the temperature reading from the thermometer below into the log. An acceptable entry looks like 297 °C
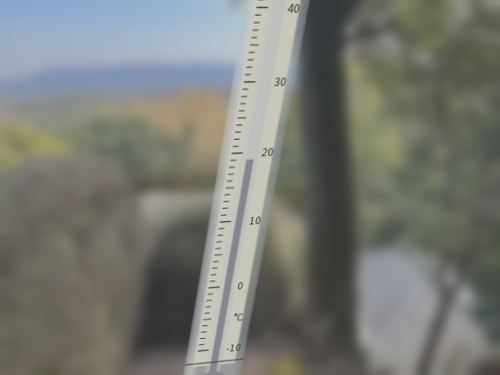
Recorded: 19 °C
